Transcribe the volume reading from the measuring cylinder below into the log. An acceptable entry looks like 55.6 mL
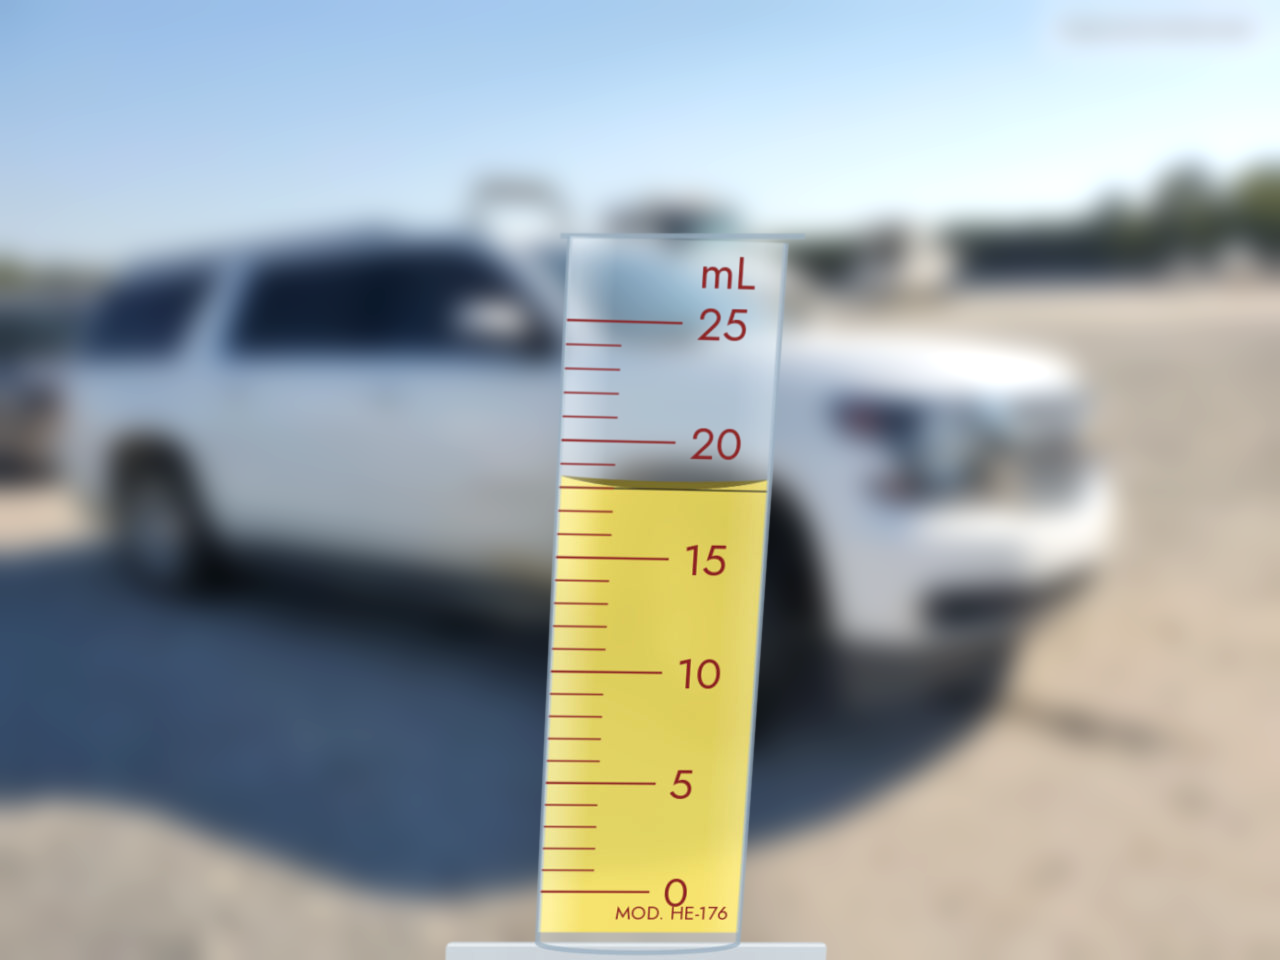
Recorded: 18 mL
